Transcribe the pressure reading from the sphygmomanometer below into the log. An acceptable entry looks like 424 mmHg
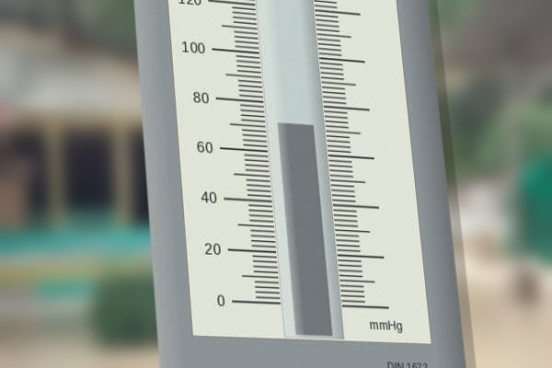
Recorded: 72 mmHg
